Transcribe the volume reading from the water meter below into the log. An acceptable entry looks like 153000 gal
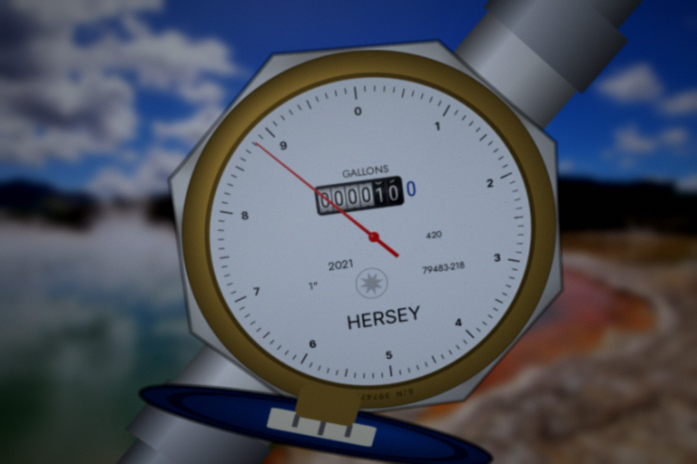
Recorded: 98.8 gal
